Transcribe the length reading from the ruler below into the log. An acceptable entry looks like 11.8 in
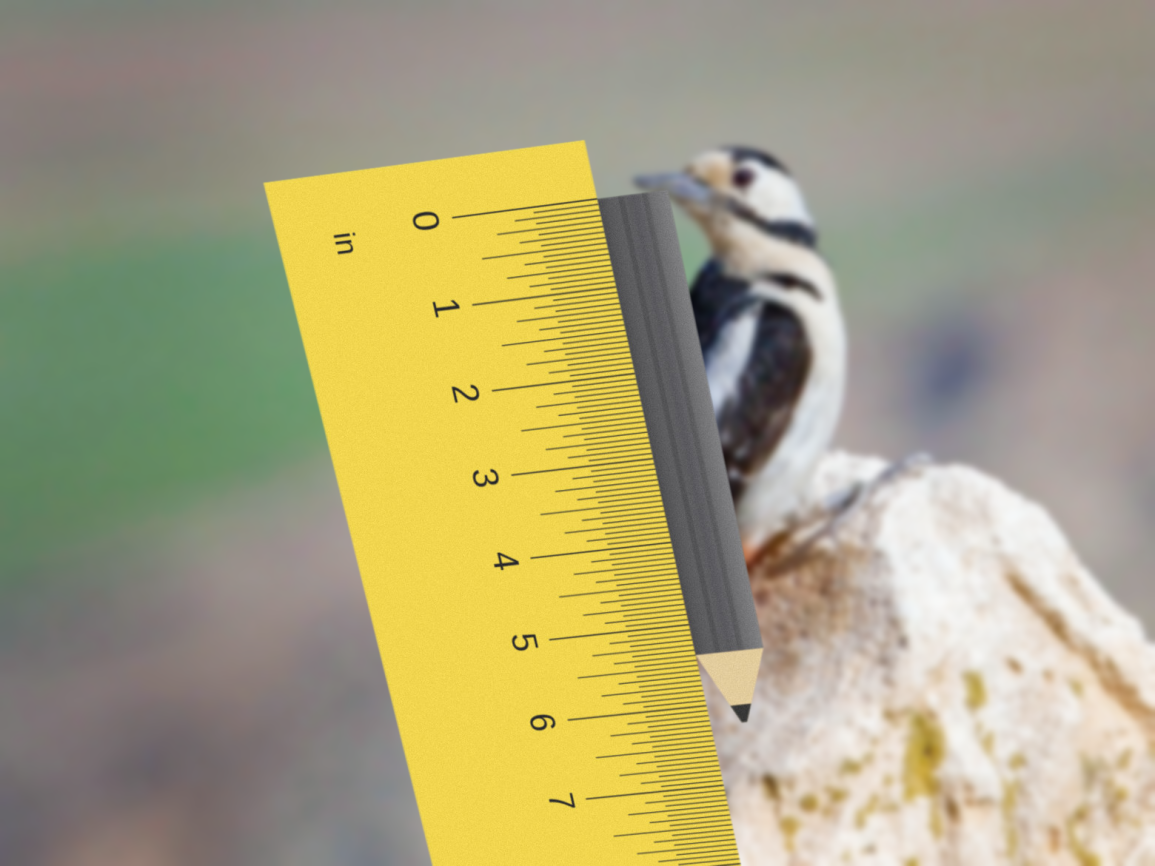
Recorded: 6.25 in
